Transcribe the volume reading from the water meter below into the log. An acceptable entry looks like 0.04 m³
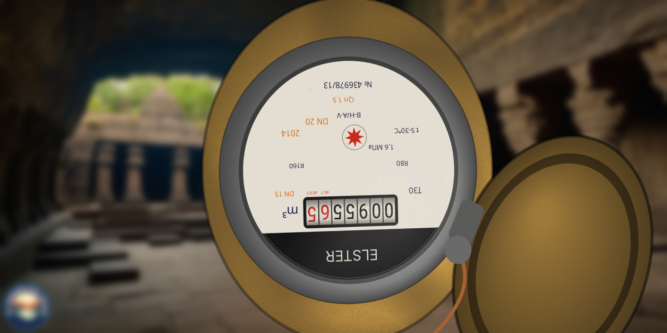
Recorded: 955.65 m³
